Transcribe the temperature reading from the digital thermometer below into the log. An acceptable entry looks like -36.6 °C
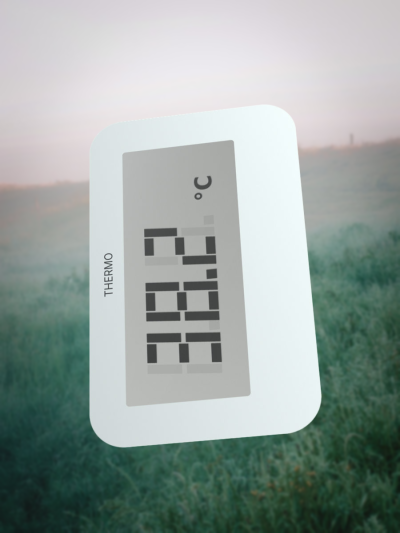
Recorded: 38.2 °C
